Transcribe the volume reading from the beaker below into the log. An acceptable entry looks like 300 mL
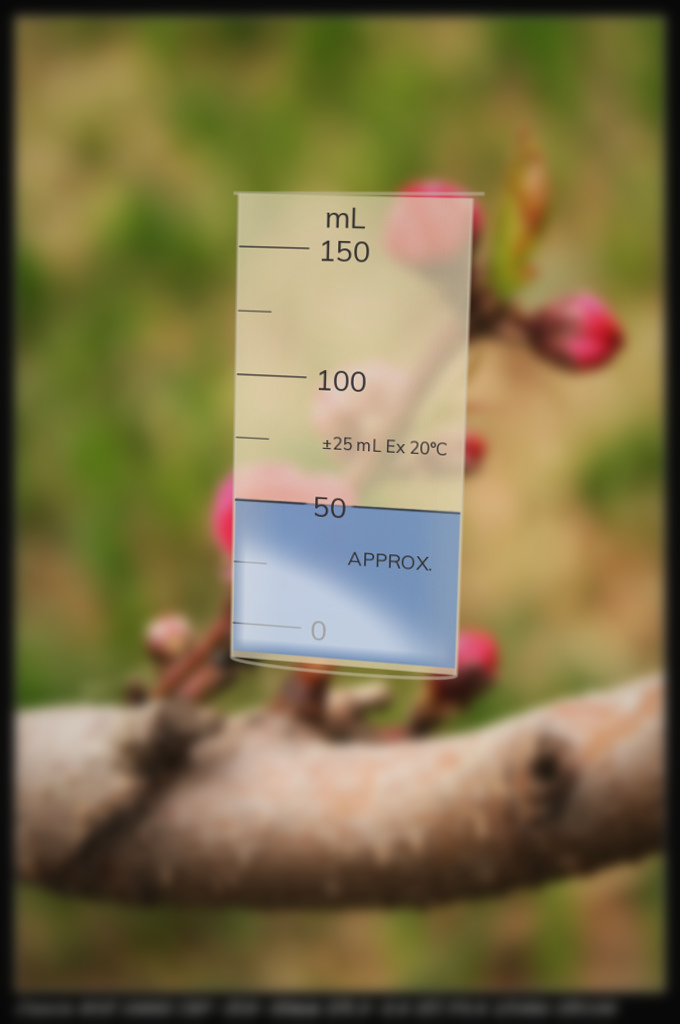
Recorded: 50 mL
